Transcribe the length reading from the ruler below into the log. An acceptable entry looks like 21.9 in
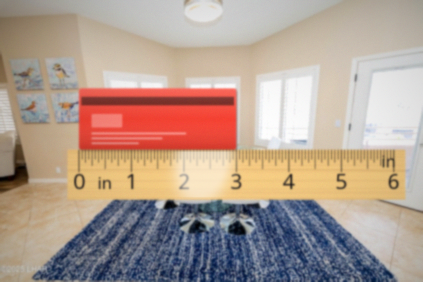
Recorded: 3 in
